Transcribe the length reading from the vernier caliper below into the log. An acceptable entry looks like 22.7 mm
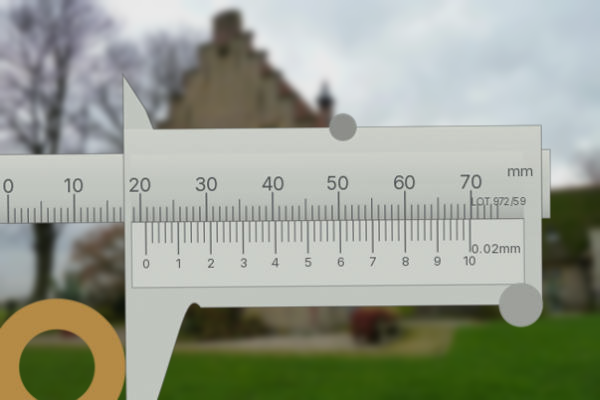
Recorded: 20.8 mm
